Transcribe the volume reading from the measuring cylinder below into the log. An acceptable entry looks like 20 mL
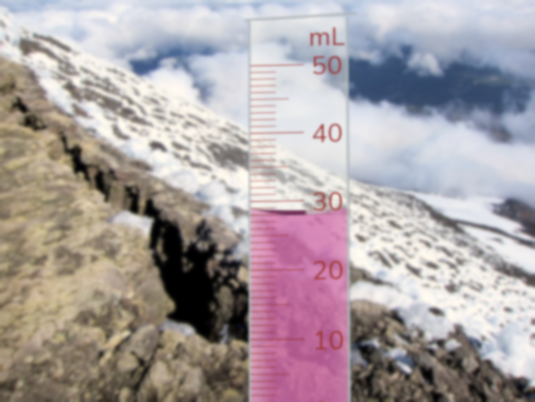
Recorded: 28 mL
